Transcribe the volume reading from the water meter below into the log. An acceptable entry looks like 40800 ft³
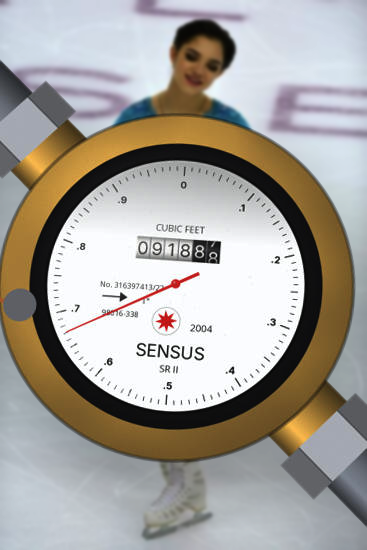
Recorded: 91887.67 ft³
